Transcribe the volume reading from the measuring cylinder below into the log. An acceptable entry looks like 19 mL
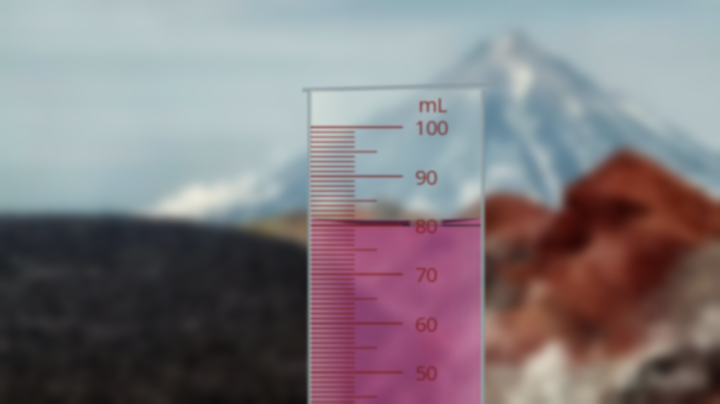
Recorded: 80 mL
